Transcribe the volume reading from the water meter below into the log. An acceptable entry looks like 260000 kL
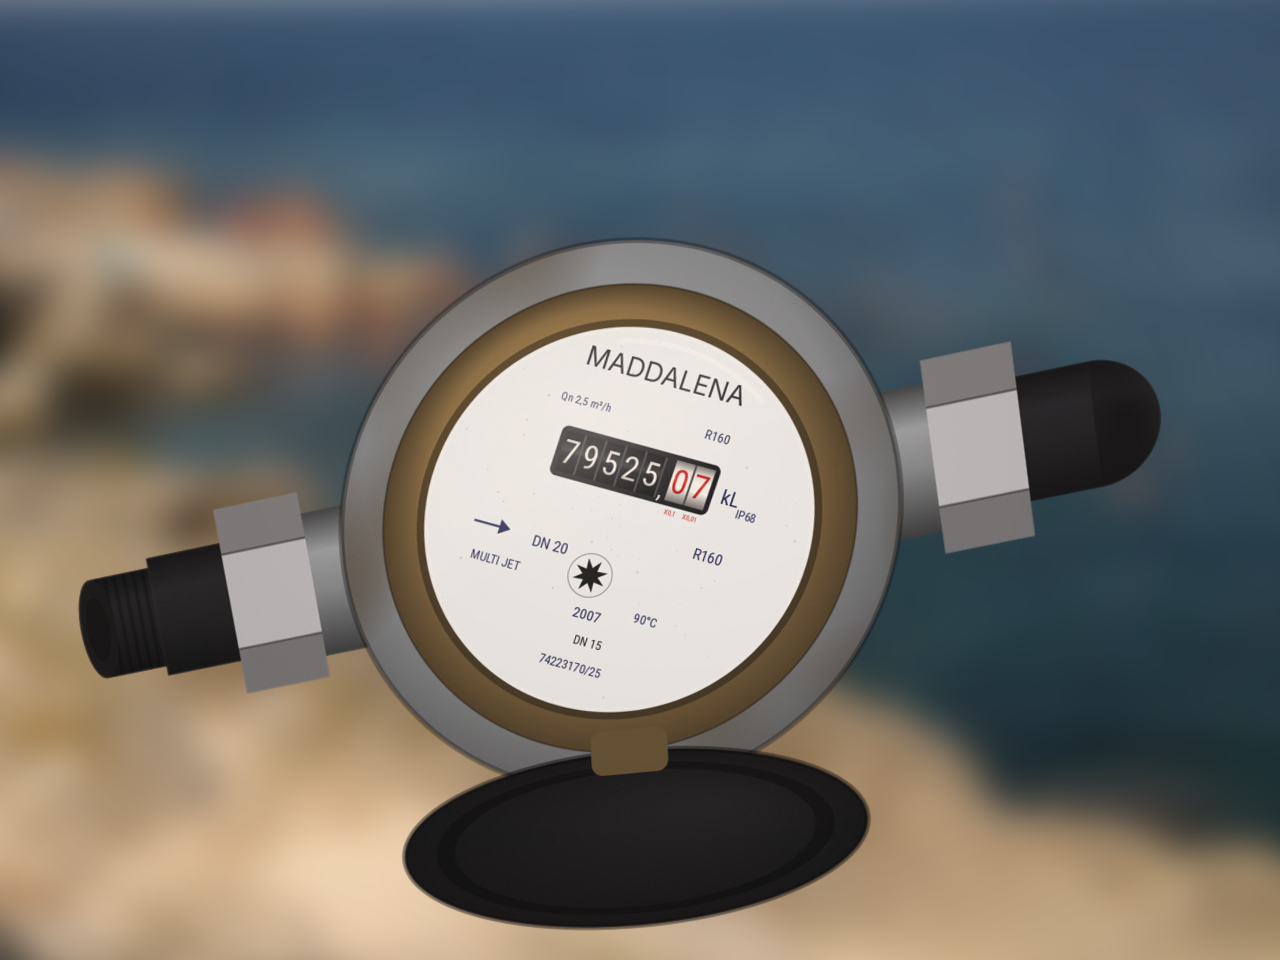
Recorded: 79525.07 kL
